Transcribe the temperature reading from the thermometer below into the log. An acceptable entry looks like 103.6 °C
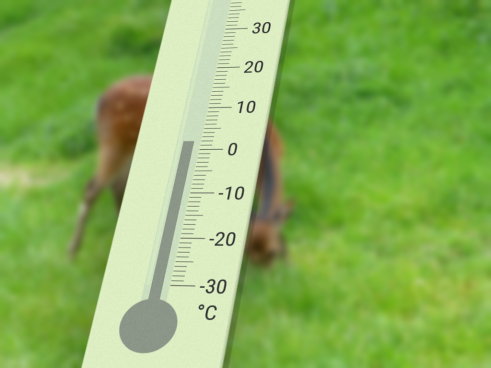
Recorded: 2 °C
